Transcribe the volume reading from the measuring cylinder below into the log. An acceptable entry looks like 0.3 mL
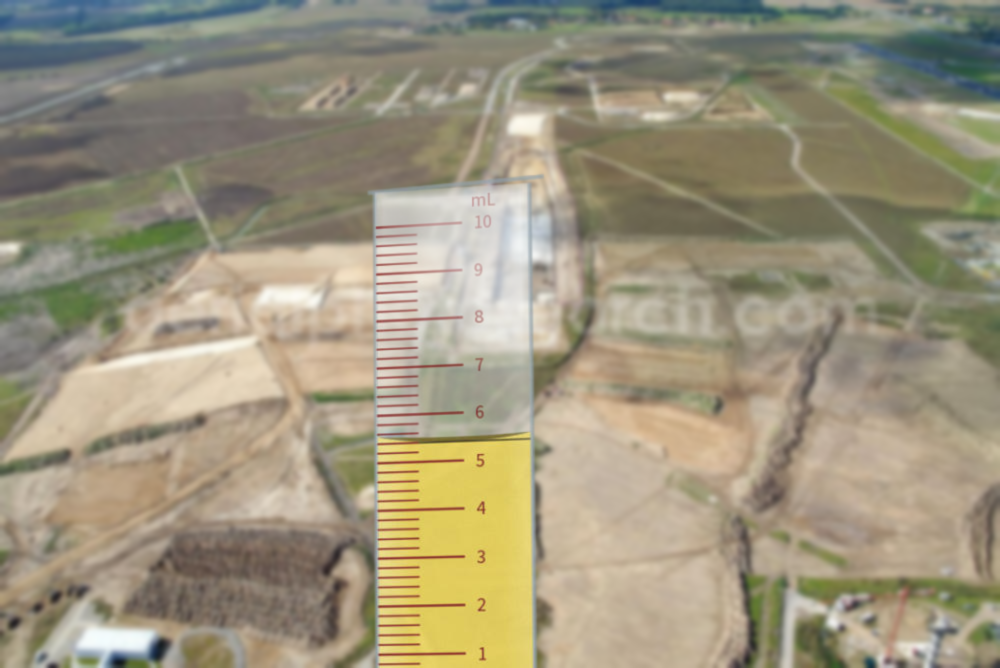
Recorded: 5.4 mL
